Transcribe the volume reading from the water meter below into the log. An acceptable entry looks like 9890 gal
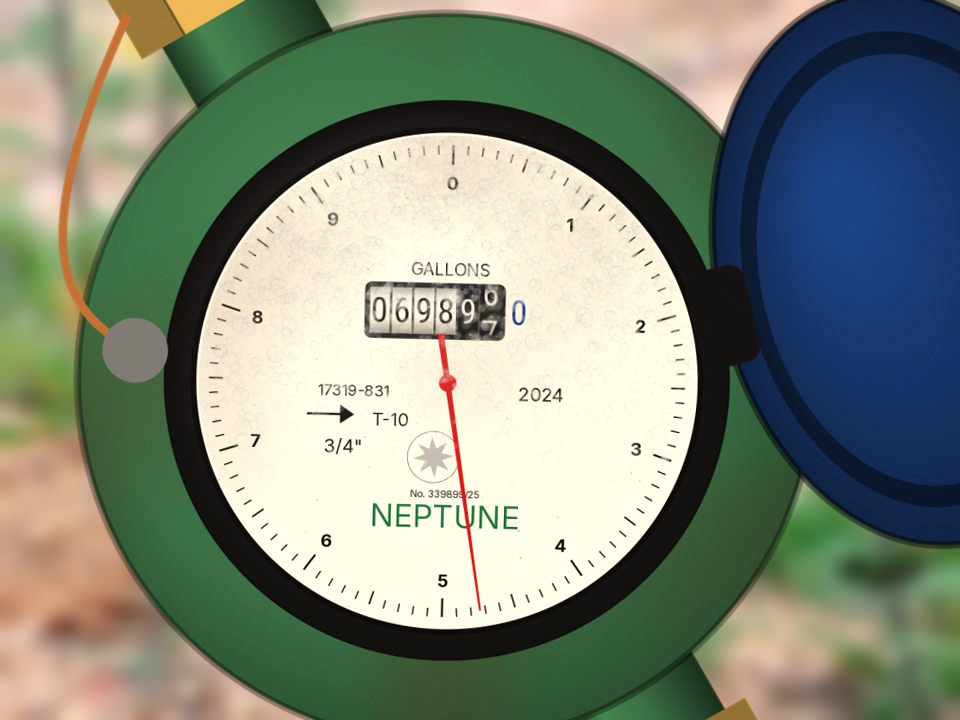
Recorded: 698964.7 gal
